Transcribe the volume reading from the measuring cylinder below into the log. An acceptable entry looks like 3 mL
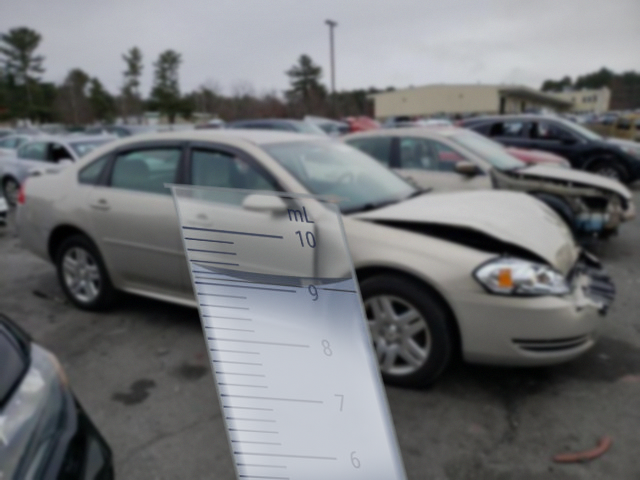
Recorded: 9.1 mL
